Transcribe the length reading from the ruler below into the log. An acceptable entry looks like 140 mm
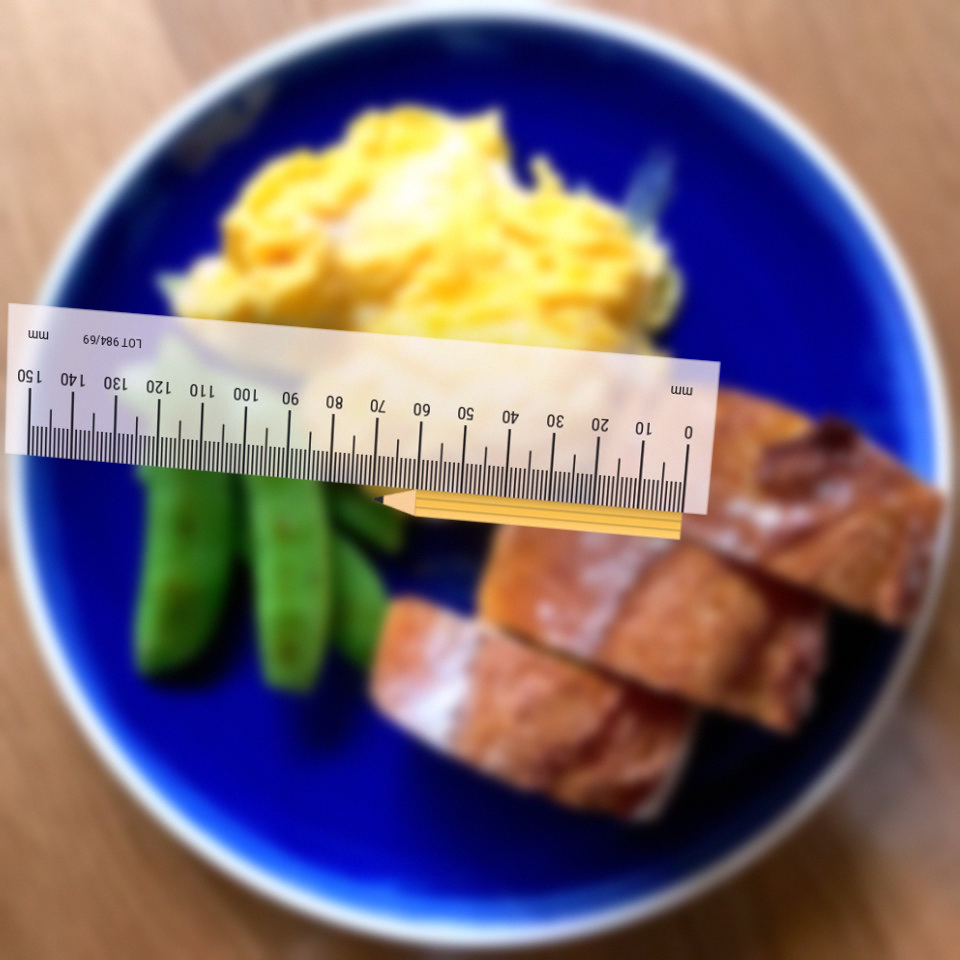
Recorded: 70 mm
